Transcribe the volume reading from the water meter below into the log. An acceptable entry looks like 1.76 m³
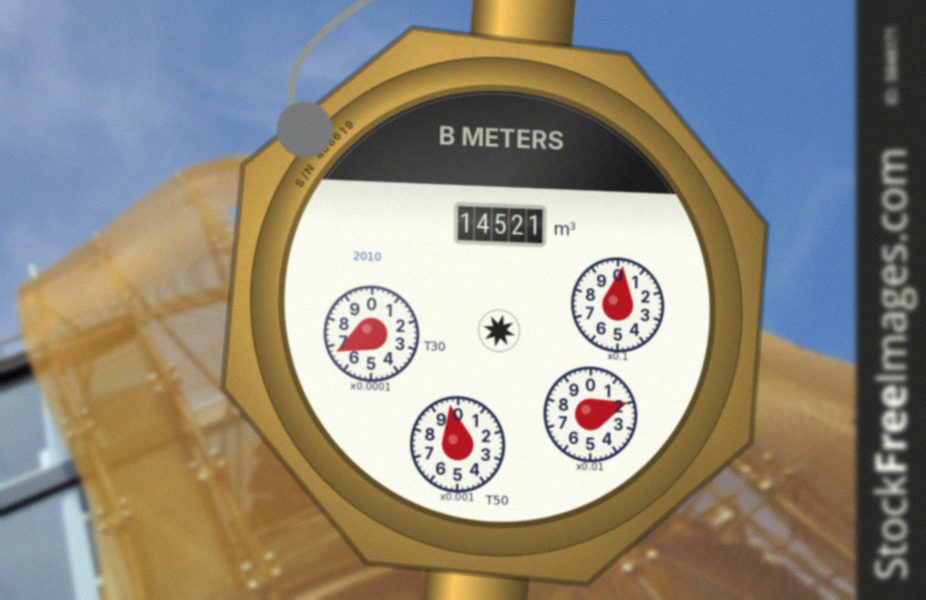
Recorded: 14521.0196 m³
